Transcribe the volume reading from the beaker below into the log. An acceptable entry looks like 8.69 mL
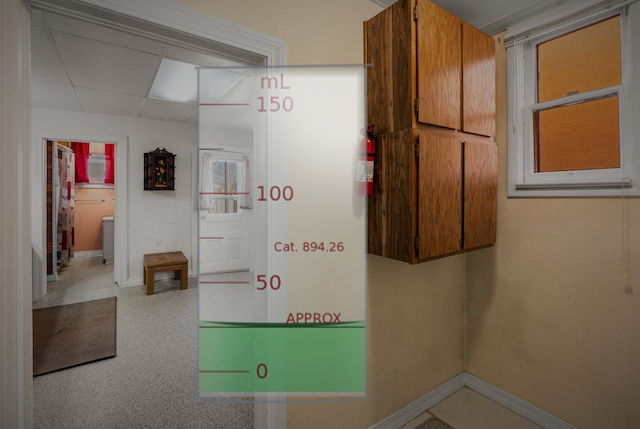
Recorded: 25 mL
